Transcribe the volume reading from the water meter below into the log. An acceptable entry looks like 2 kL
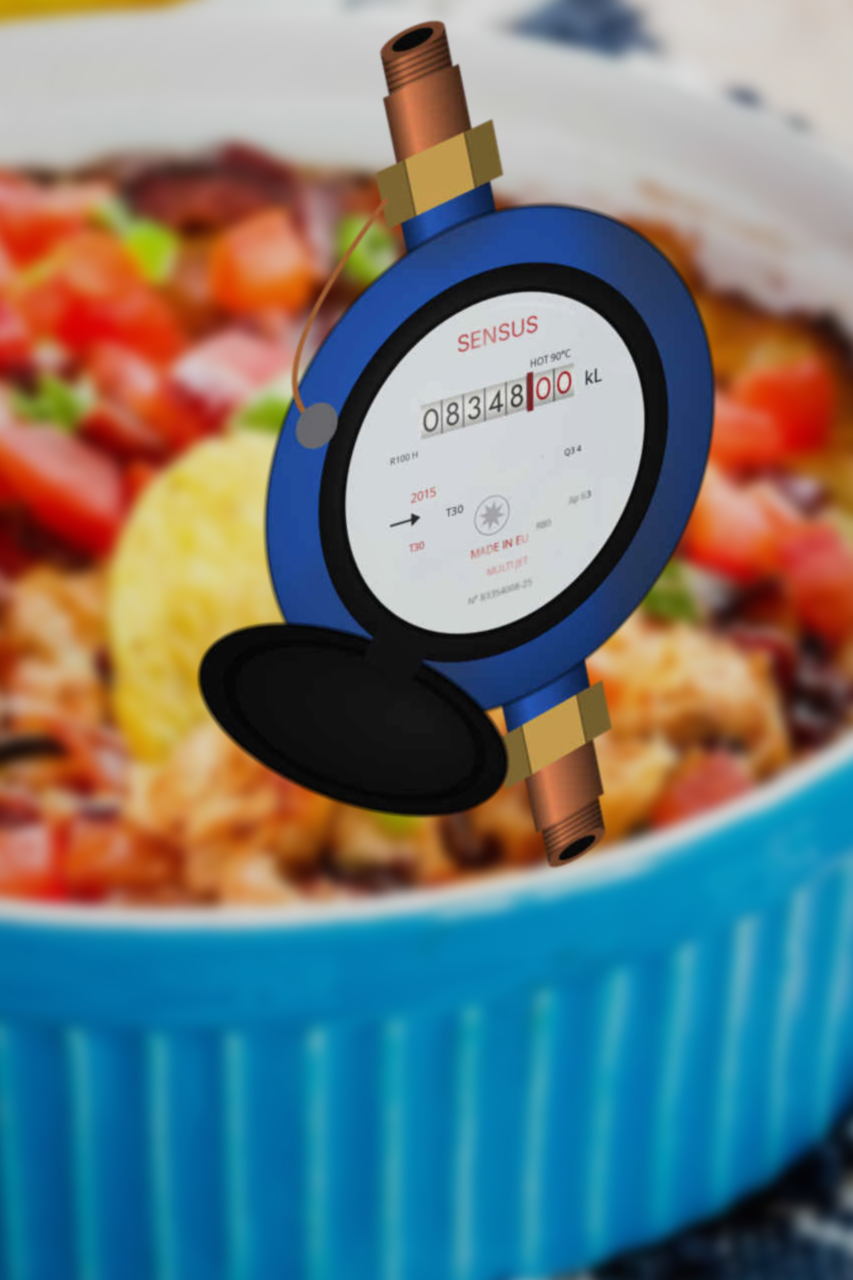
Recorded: 8348.00 kL
